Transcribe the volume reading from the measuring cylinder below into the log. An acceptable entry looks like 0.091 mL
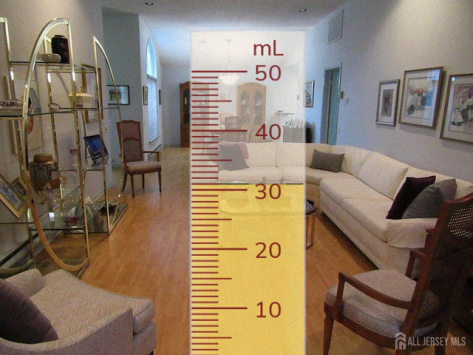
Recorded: 31 mL
